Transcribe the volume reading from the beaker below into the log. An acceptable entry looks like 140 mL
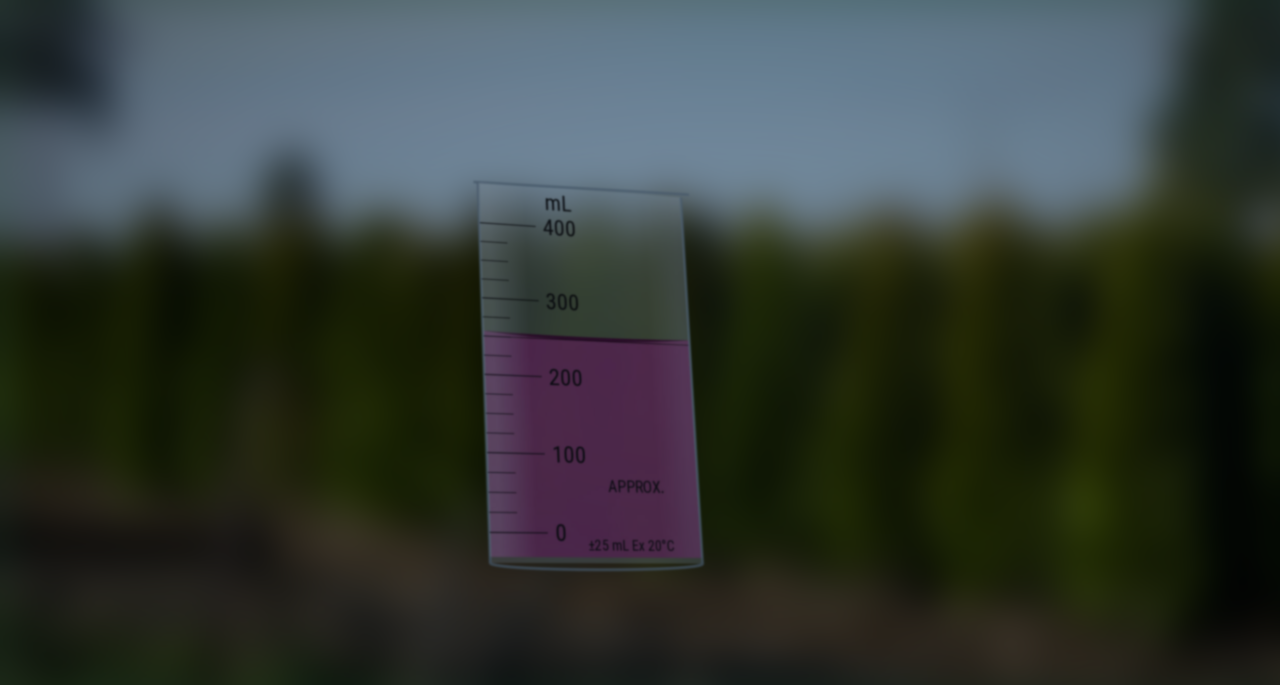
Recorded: 250 mL
